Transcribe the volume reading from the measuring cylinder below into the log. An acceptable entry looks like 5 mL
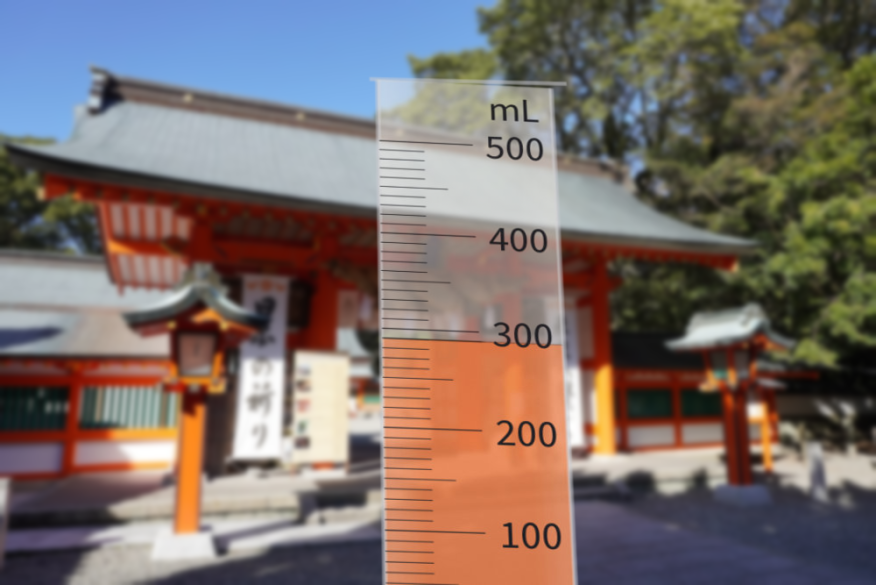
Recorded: 290 mL
